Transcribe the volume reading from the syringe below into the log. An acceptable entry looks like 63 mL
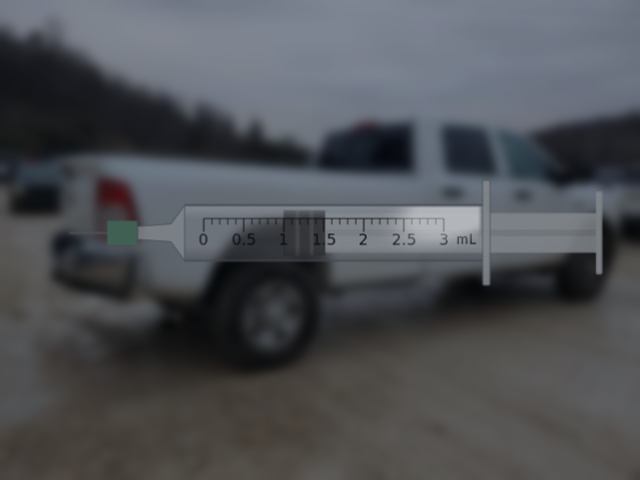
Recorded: 1 mL
